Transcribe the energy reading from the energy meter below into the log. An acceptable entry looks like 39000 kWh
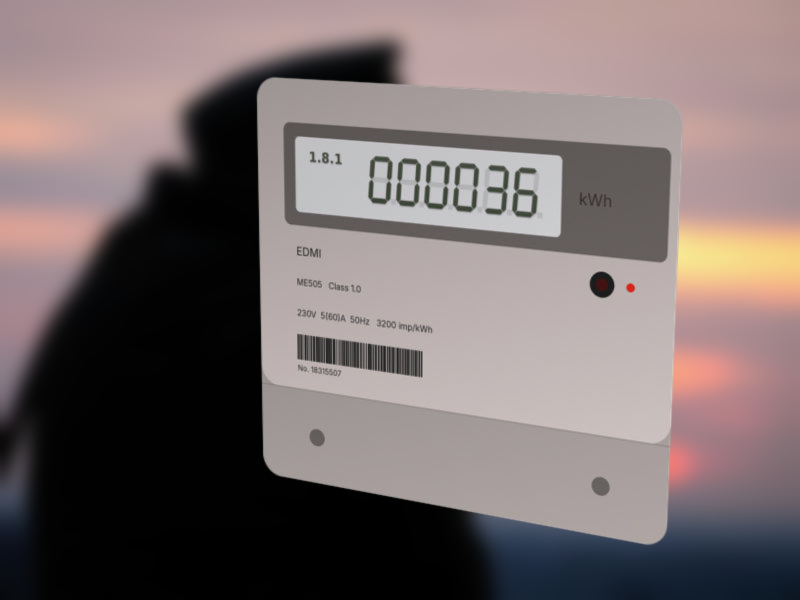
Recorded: 36 kWh
